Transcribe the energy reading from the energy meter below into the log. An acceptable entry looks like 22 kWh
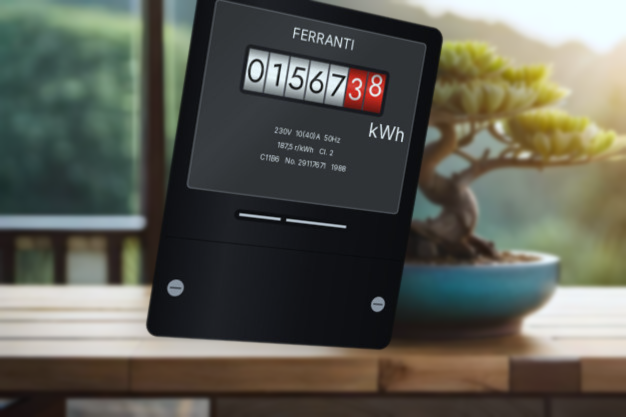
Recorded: 1567.38 kWh
